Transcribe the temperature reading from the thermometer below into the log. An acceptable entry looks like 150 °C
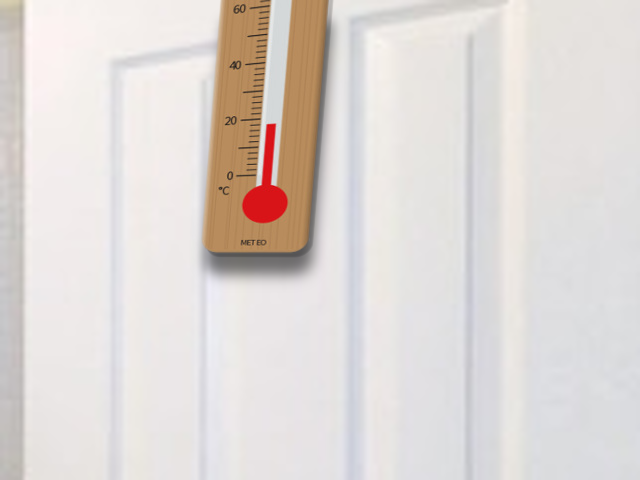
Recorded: 18 °C
